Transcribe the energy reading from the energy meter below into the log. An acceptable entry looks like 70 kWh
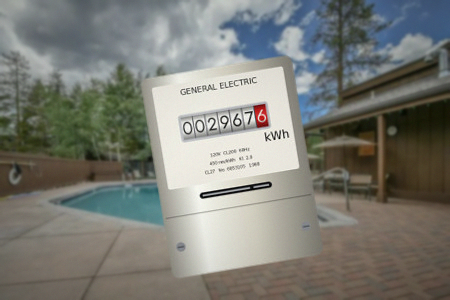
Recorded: 2967.6 kWh
